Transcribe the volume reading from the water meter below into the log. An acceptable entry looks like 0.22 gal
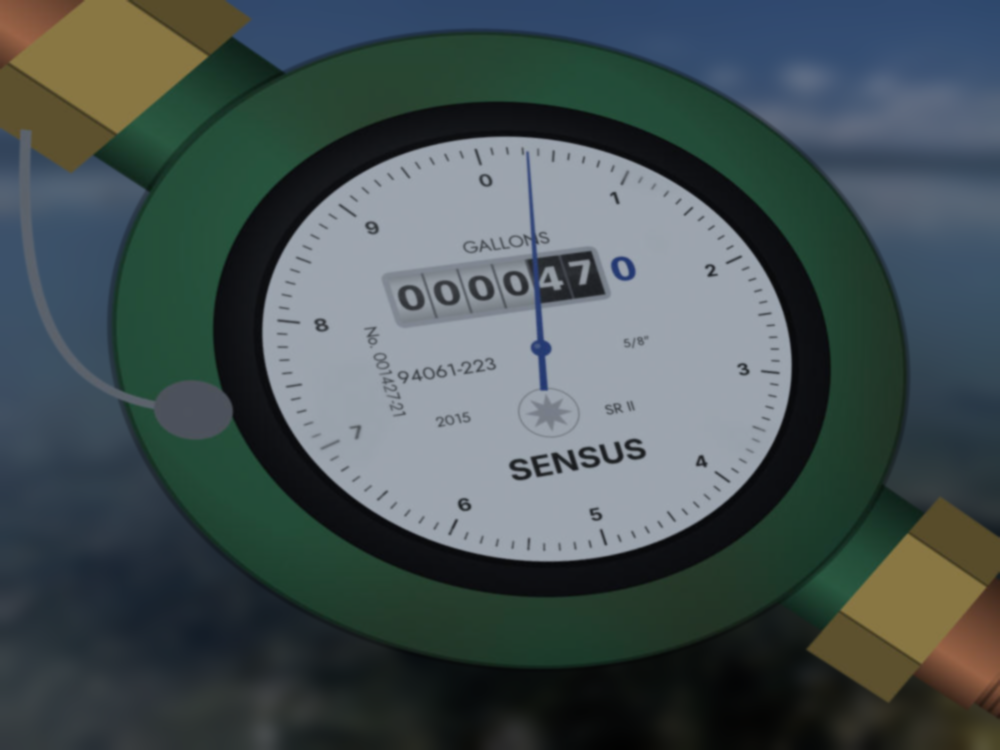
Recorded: 470.3 gal
